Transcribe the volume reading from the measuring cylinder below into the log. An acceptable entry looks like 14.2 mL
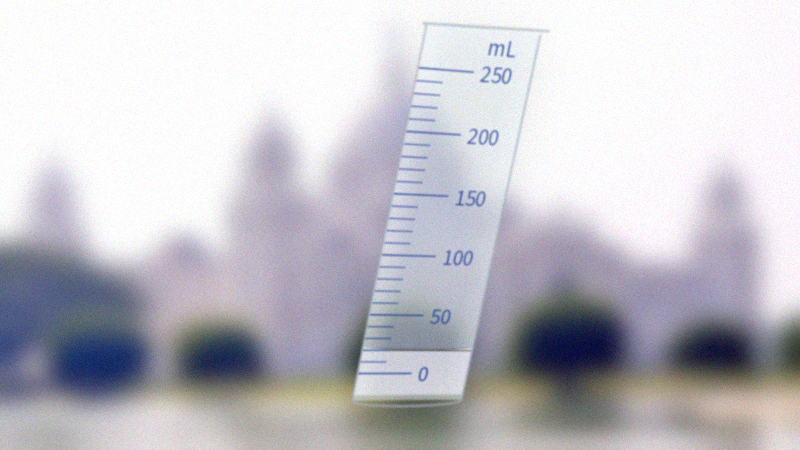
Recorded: 20 mL
